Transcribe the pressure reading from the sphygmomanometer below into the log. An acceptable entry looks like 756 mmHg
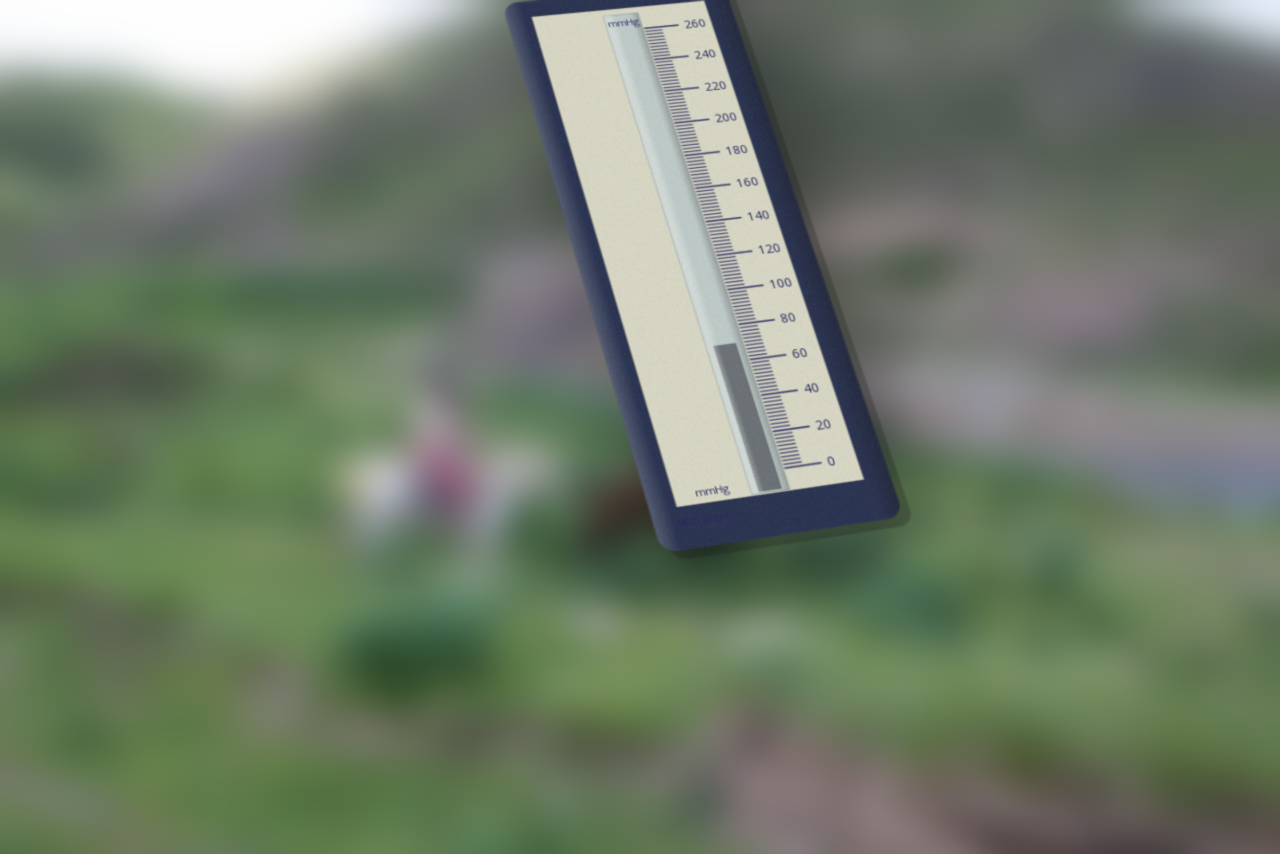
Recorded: 70 mmHg
